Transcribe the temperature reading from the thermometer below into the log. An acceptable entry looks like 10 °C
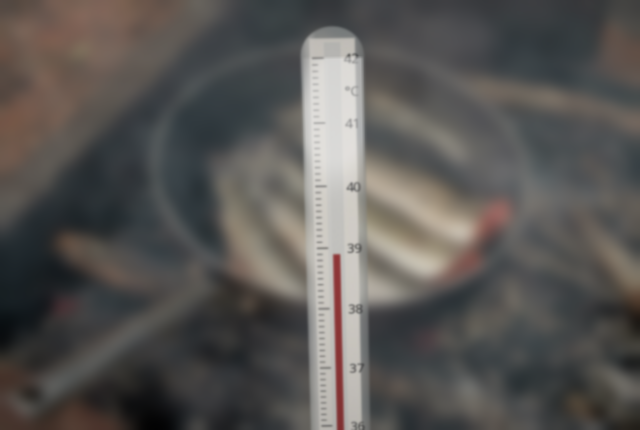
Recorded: 38.9 °C
